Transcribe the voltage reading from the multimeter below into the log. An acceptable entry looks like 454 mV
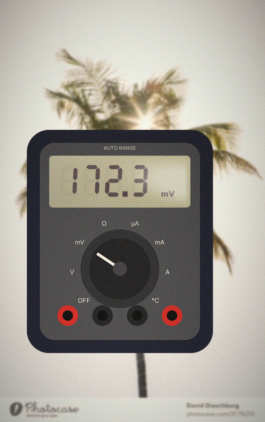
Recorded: 172.3 mV
